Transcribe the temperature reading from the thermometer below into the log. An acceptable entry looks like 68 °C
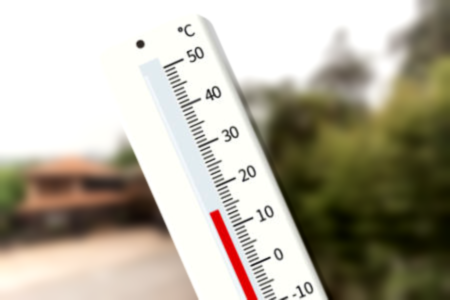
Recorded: 15 °C
